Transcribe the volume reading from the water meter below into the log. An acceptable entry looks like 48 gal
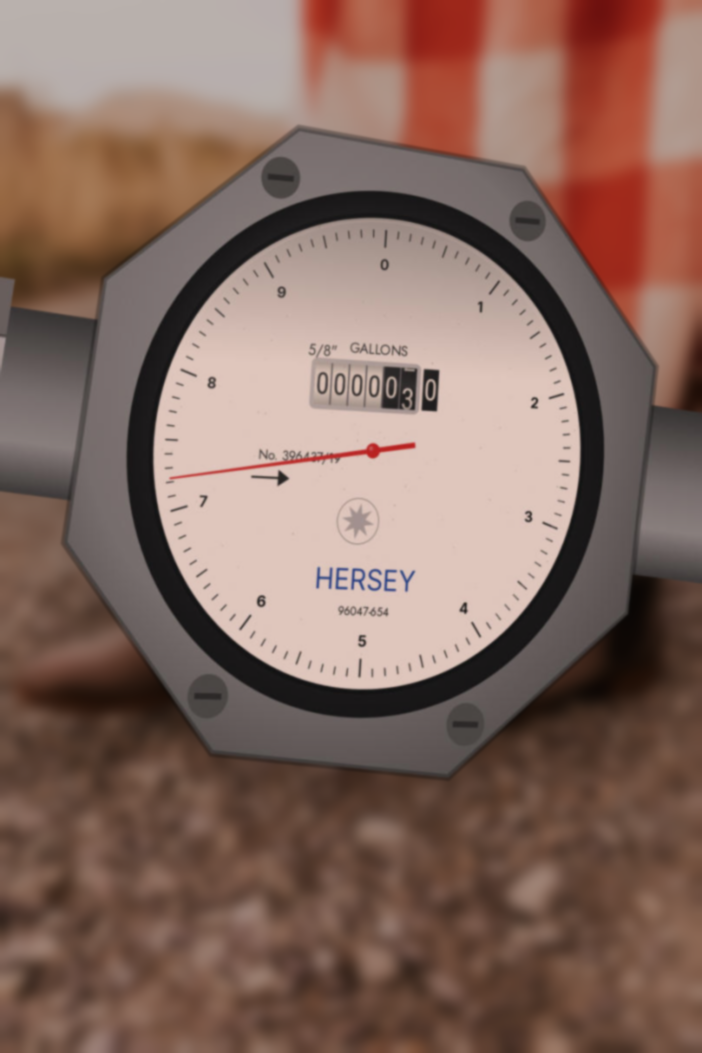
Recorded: 27.2 gal
